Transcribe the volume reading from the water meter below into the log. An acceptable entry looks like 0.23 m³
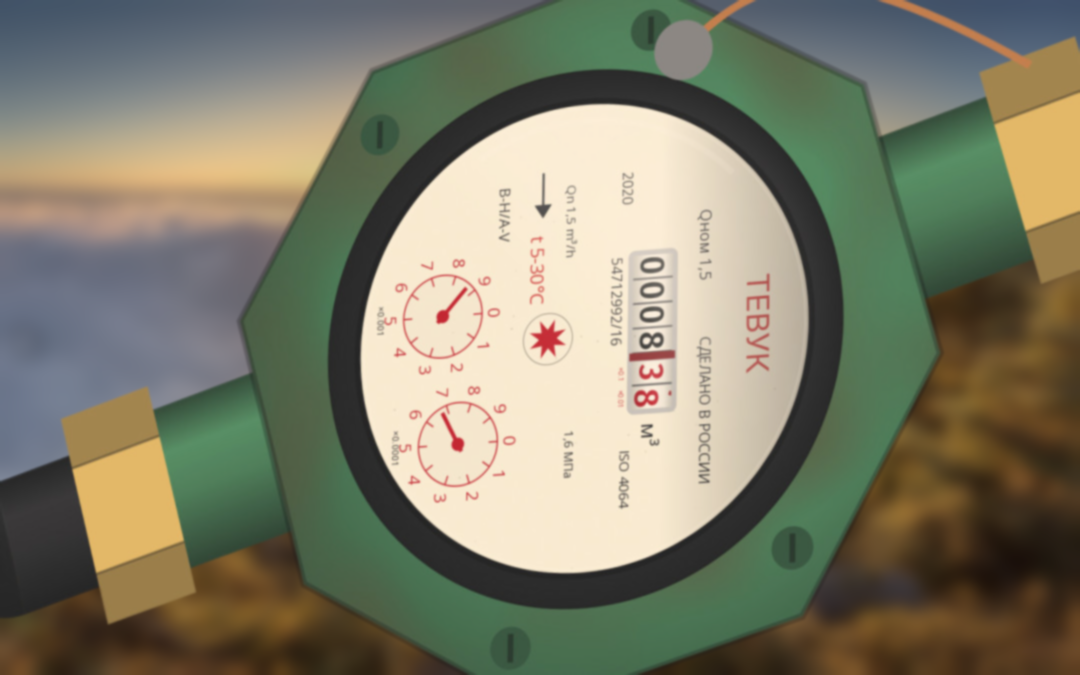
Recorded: 8.3786 m³
